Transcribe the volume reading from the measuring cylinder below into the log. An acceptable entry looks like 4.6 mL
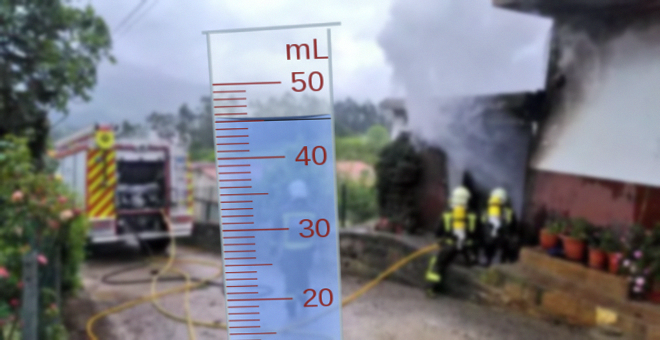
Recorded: 45 mL
